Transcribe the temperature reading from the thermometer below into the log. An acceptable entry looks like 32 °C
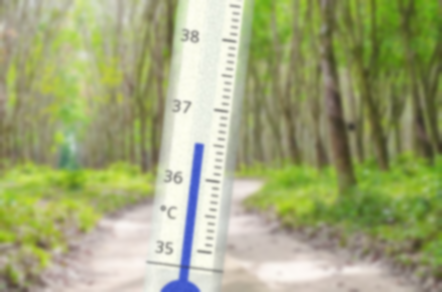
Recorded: 36.5 °C
